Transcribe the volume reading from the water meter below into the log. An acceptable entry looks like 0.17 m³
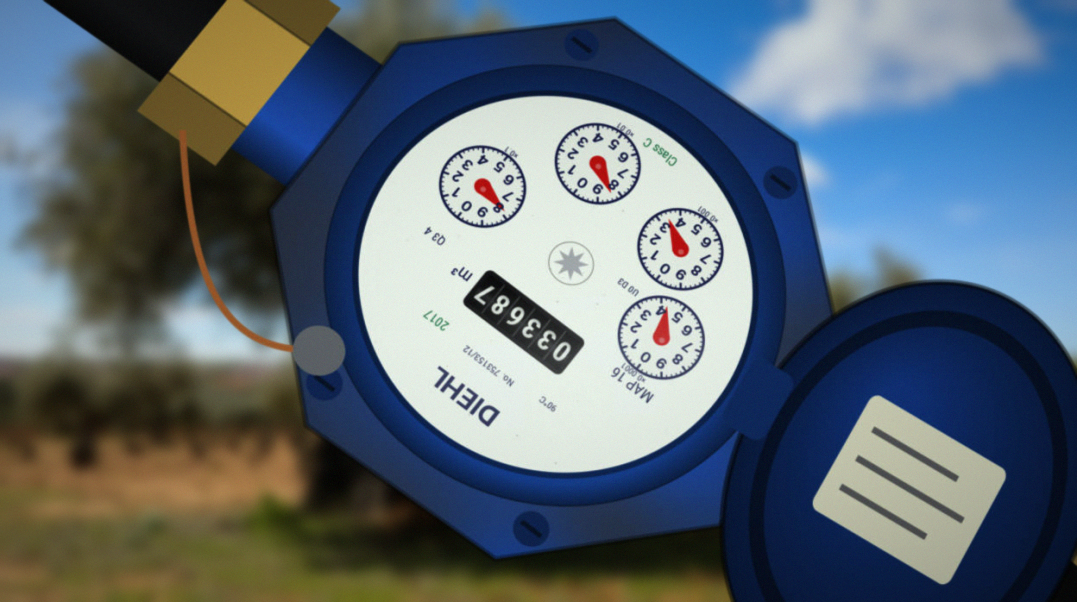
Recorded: 33687.7834 m³
